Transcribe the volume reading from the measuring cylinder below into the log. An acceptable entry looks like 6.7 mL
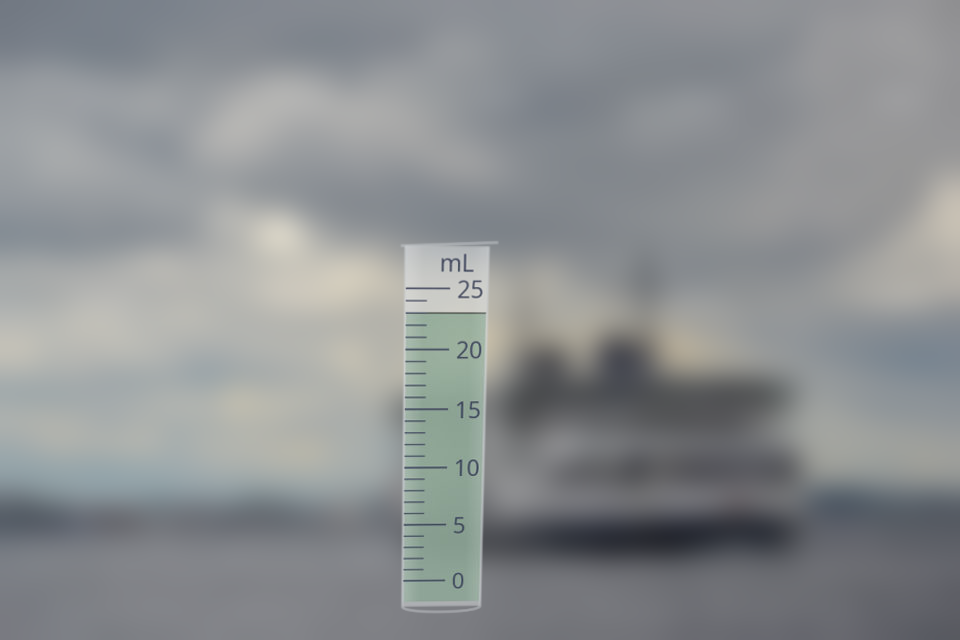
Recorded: 23 mL
